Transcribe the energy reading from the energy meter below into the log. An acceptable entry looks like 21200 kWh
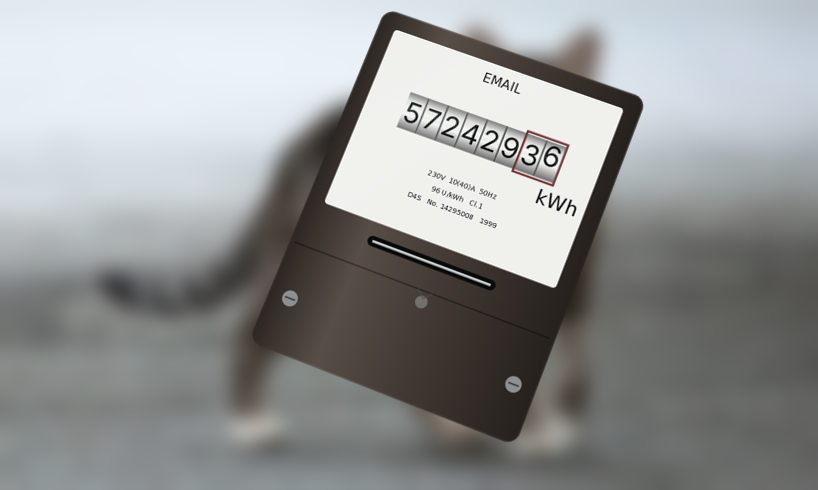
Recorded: 572429.36 kWh
